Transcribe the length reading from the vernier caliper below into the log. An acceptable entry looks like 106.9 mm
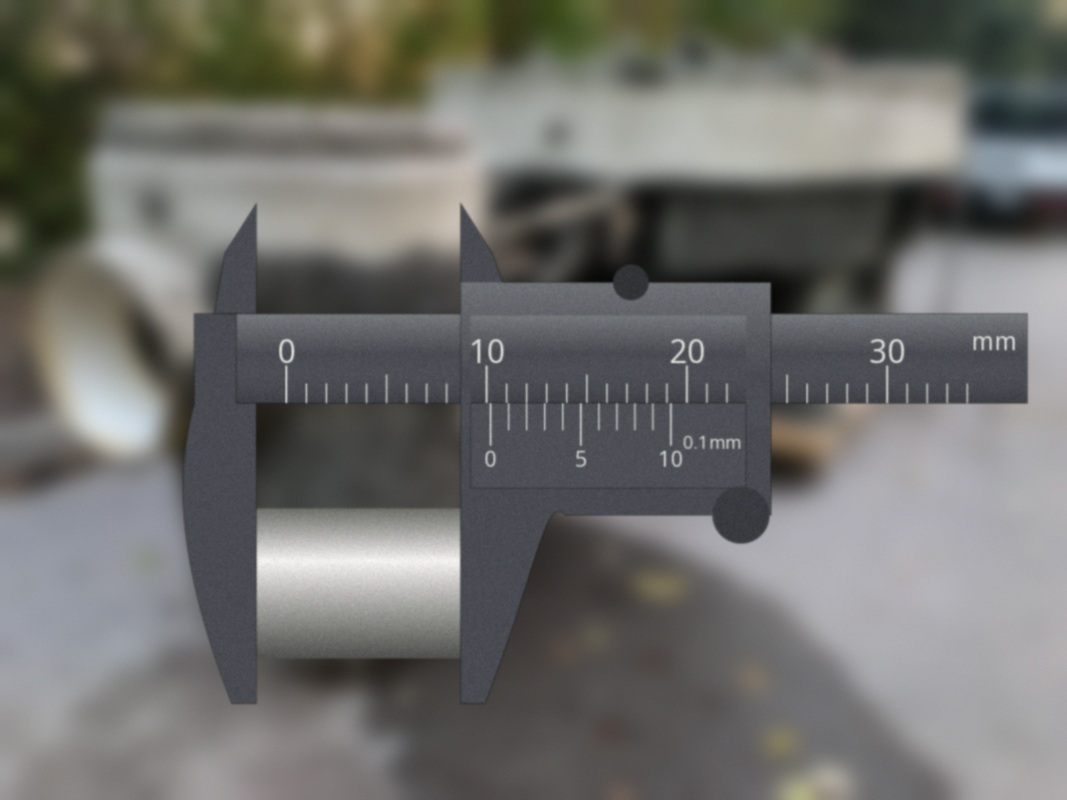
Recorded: 10.2 mm
